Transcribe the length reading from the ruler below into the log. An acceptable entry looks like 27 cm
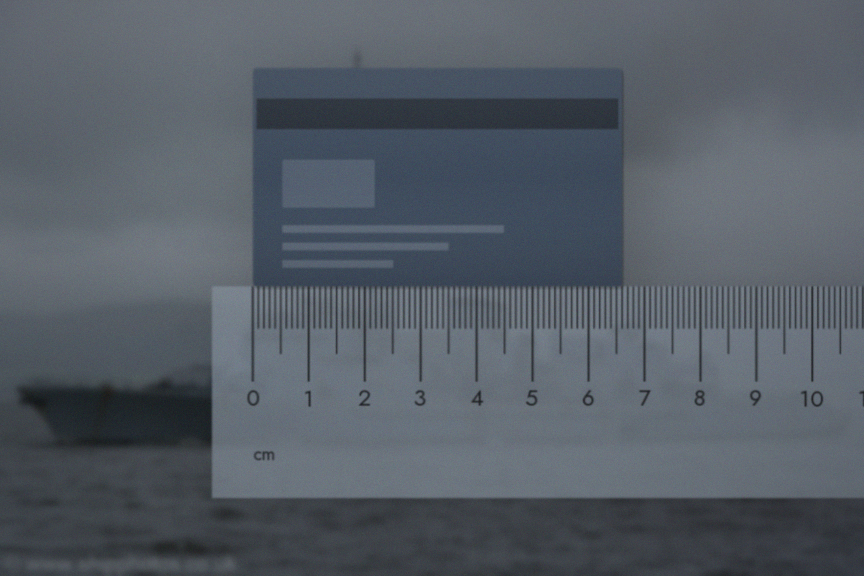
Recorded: 6.6 cm
